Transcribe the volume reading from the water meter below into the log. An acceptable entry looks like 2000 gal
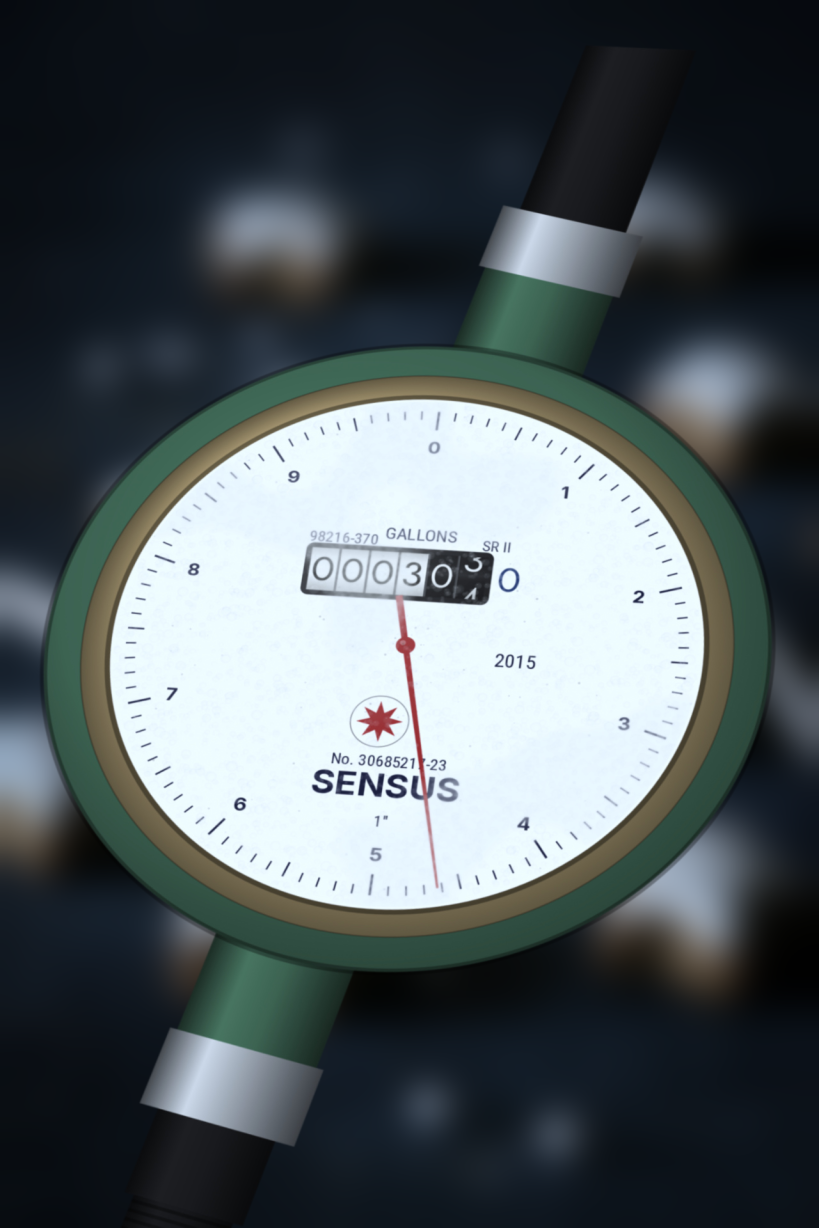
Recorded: 3034.6 gal
